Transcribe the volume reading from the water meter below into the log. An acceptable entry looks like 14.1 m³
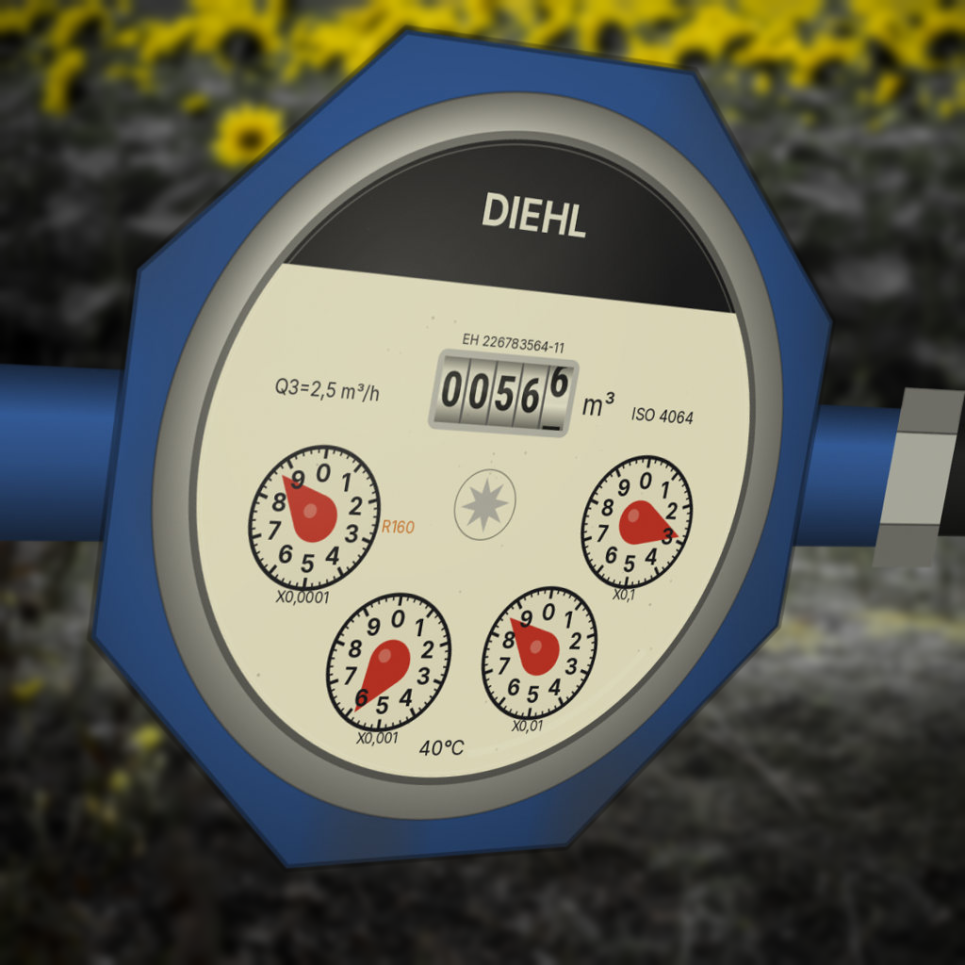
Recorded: 566.2858 m³
